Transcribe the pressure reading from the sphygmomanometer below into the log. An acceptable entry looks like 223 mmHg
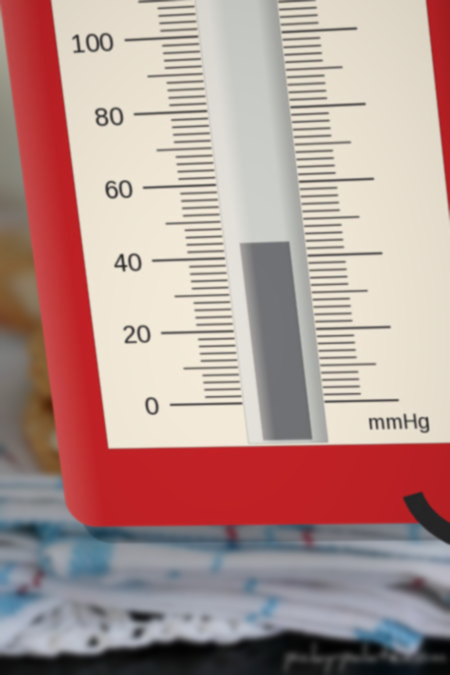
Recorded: 44 mmHg
